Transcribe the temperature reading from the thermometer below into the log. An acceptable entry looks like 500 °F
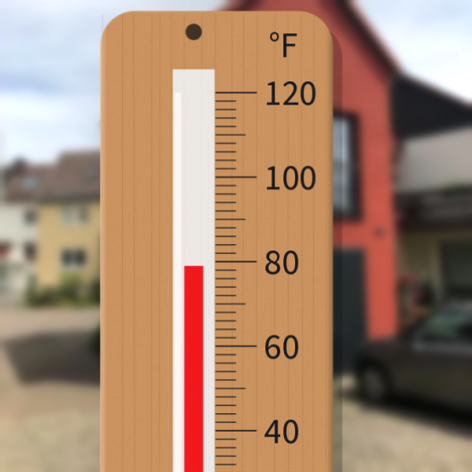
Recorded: 79 °F
